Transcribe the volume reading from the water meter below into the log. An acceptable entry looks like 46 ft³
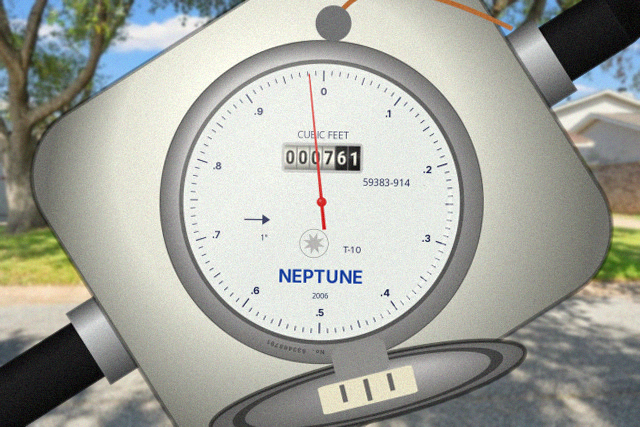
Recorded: 760.98 ft³
